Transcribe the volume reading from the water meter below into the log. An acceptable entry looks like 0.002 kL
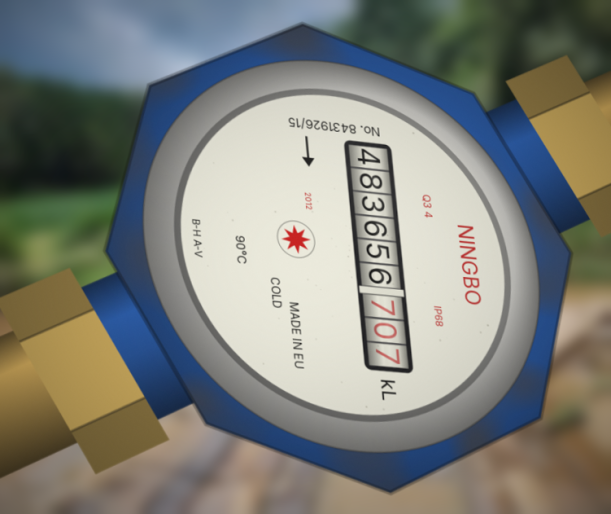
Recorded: 483656.707 kL
